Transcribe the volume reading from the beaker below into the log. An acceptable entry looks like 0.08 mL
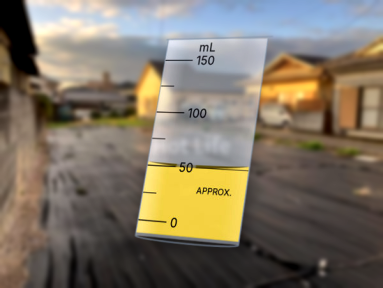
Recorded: 50 mL
